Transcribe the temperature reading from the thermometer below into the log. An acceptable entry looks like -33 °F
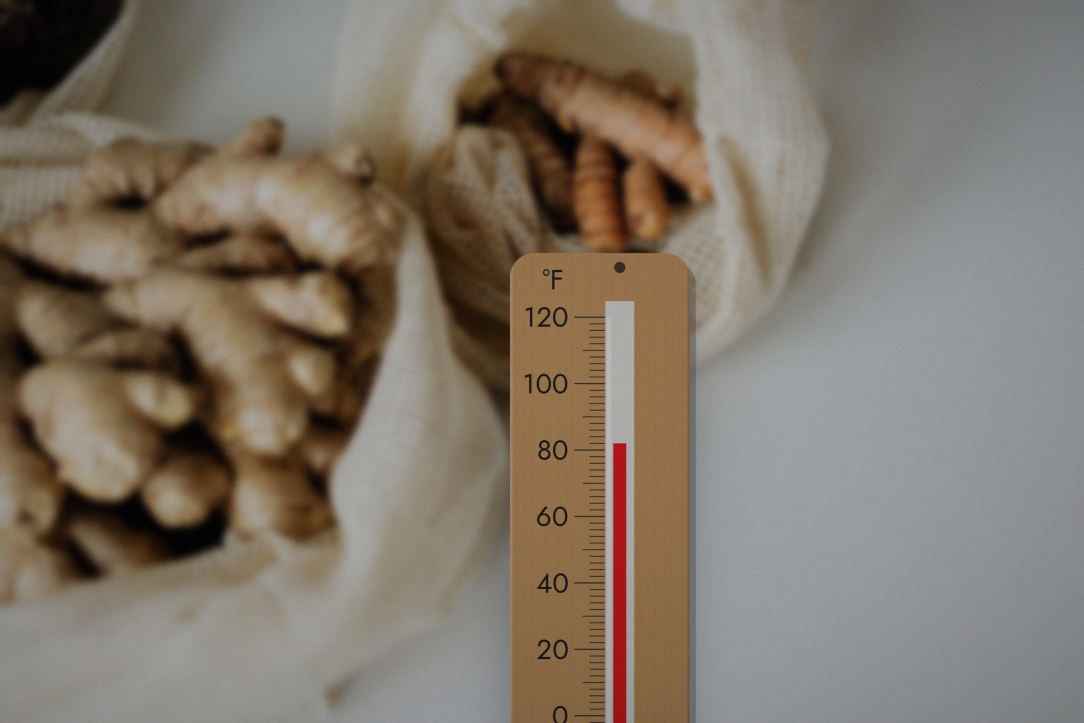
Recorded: 82 °F
